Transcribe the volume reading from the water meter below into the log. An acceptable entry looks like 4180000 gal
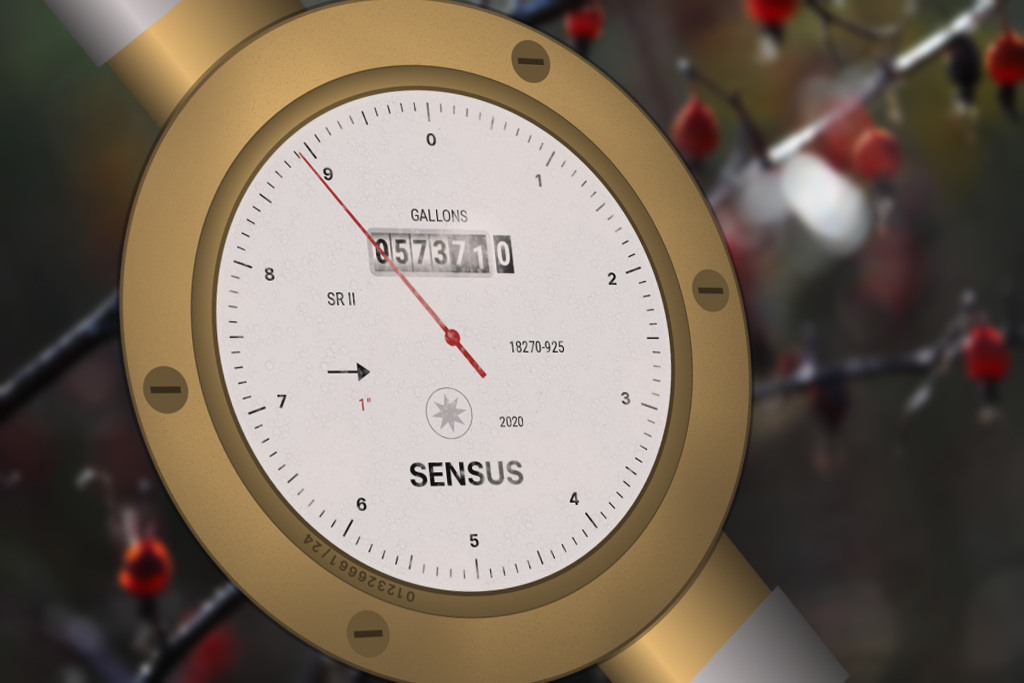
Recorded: 573708.9 gal
